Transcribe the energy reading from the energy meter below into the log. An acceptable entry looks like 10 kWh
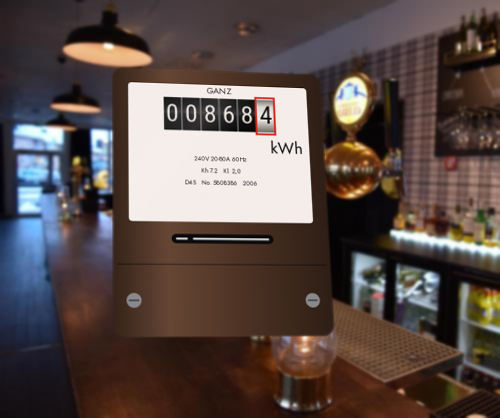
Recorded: 868.4 kWh
